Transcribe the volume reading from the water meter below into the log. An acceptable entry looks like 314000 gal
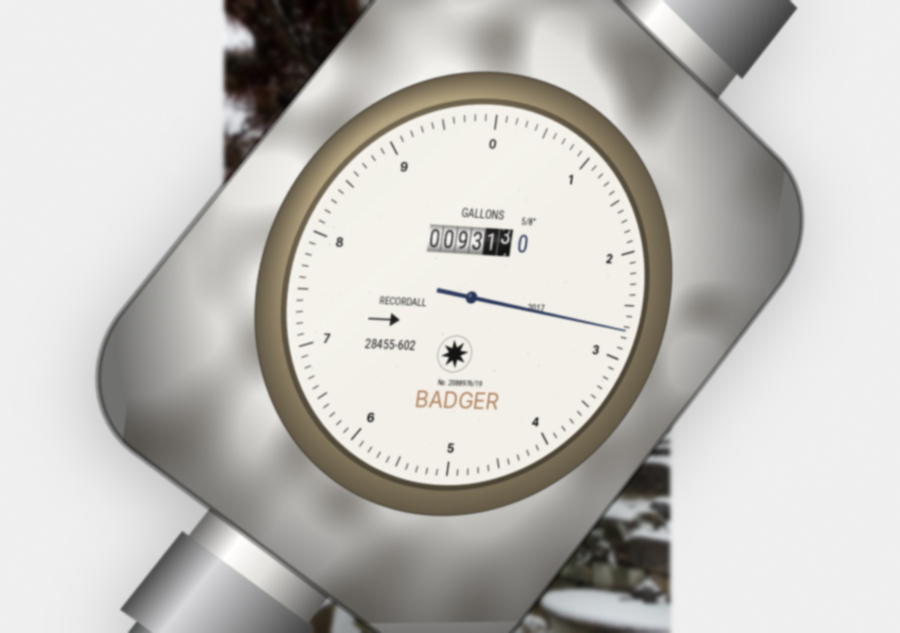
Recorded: 93132.7 gal
